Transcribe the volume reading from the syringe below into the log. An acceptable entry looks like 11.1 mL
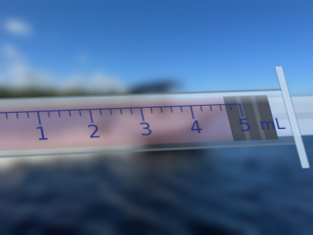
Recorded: 4.7 mL
